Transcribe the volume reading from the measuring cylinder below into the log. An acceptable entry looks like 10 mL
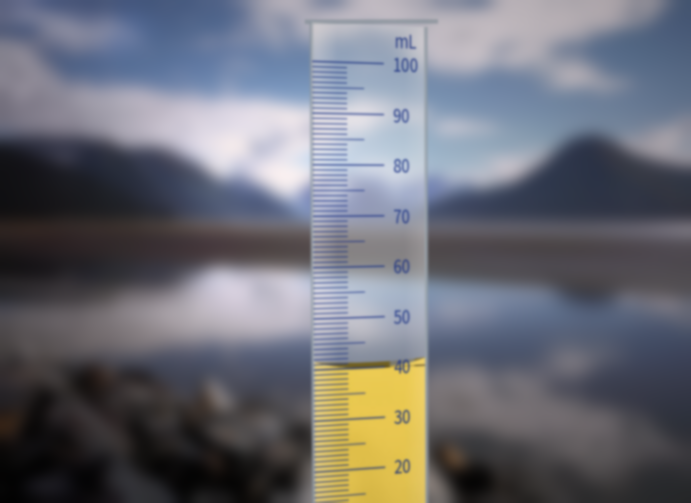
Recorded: 40 mL
